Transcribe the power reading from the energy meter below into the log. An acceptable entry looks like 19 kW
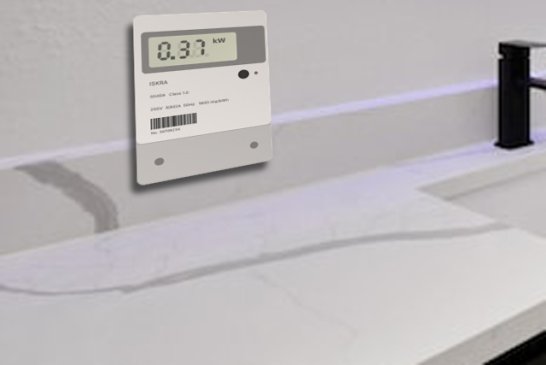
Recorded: 0.37 kW
